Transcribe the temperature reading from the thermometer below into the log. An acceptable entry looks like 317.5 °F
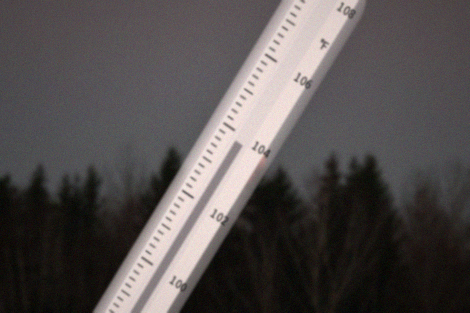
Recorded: 103.8 °F
